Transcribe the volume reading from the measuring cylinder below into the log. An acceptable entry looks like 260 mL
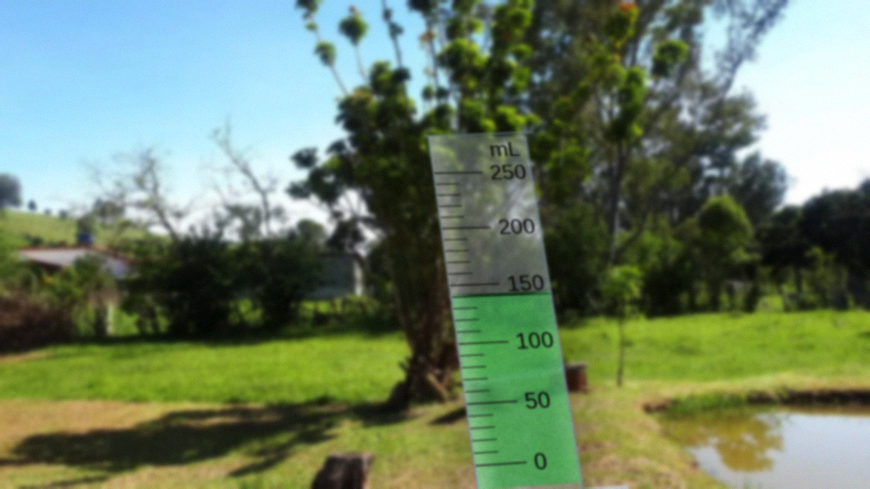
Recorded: 140 mL
